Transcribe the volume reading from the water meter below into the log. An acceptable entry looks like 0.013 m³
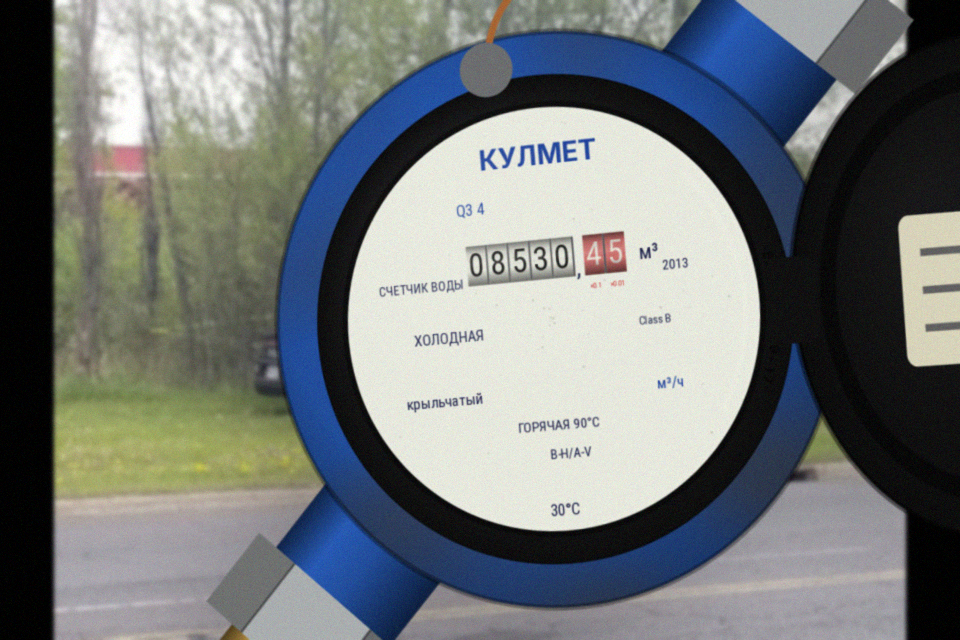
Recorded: 8530.45 m³
